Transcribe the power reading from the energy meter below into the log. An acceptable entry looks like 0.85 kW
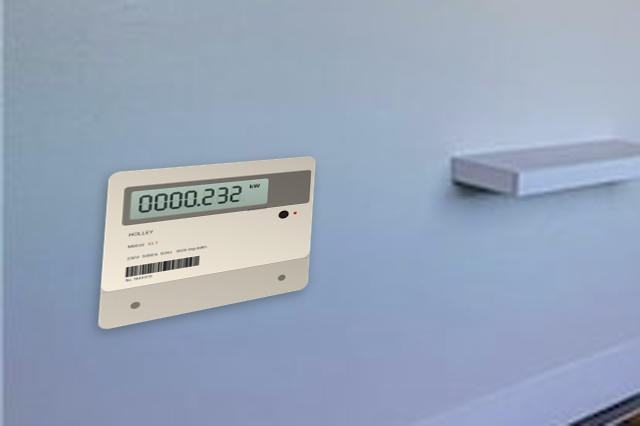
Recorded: 0.232 kW
